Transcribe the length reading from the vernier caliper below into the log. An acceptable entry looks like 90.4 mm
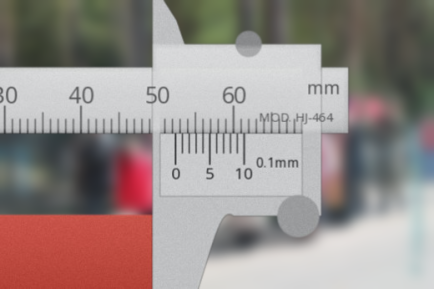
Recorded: 52.4 mm
